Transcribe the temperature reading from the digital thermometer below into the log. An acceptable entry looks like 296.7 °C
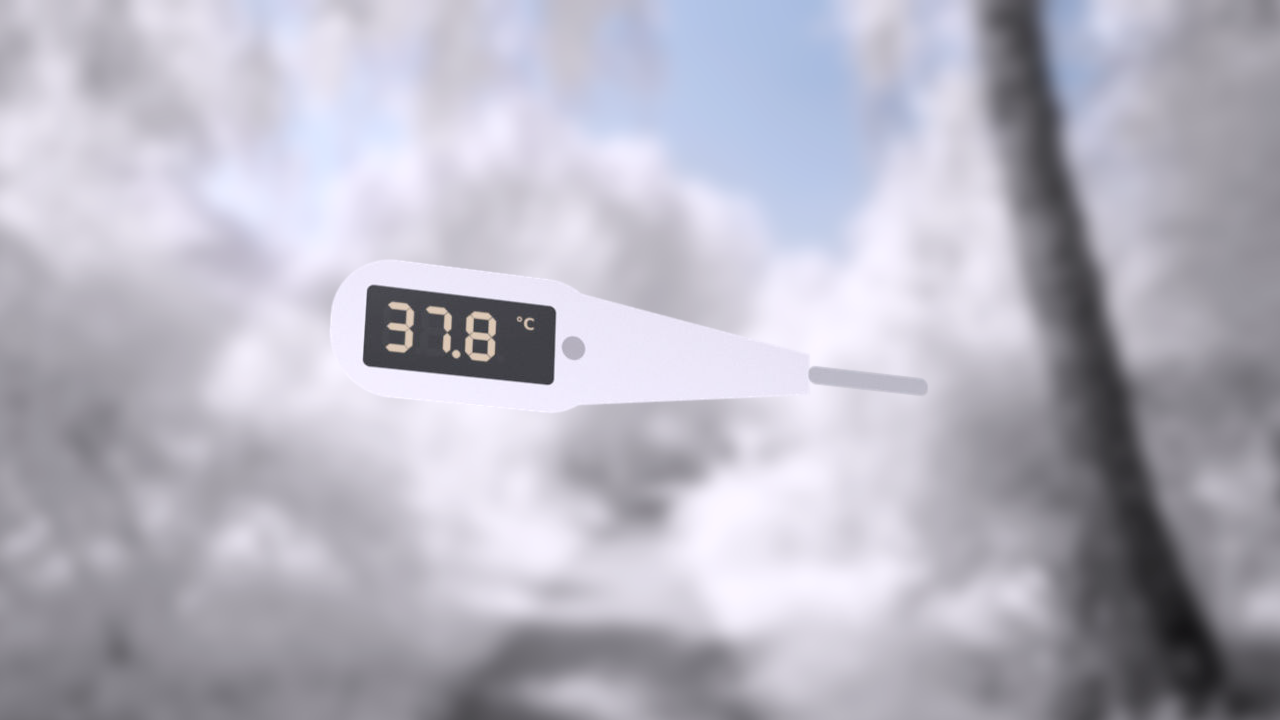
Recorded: 37.8 °C
